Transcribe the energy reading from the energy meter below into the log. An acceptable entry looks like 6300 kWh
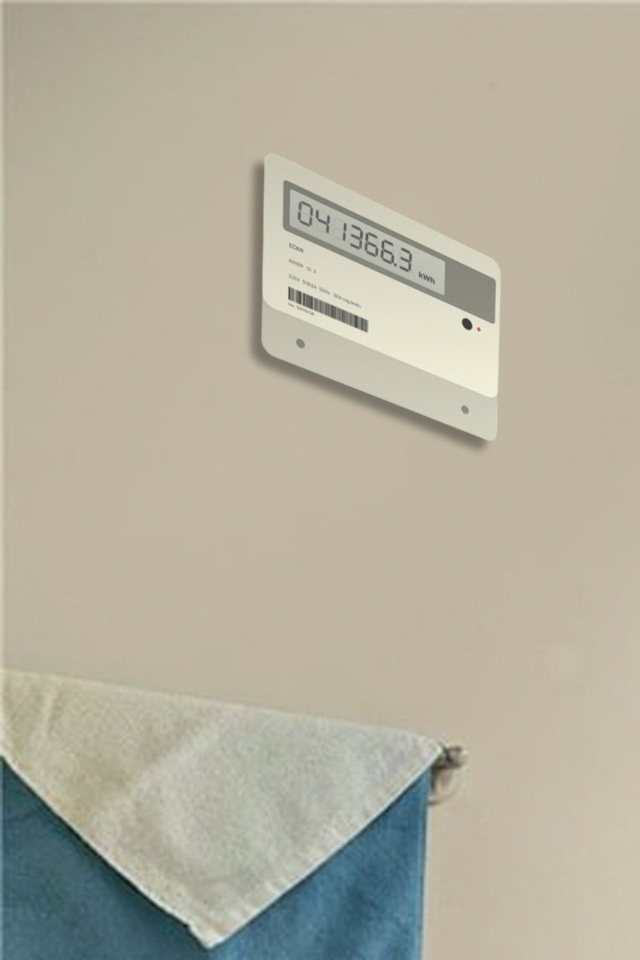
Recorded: 41366.3 kWh
